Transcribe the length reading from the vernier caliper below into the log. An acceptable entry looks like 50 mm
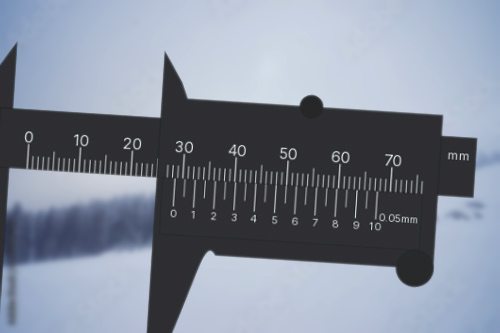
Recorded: 28.5 mm
